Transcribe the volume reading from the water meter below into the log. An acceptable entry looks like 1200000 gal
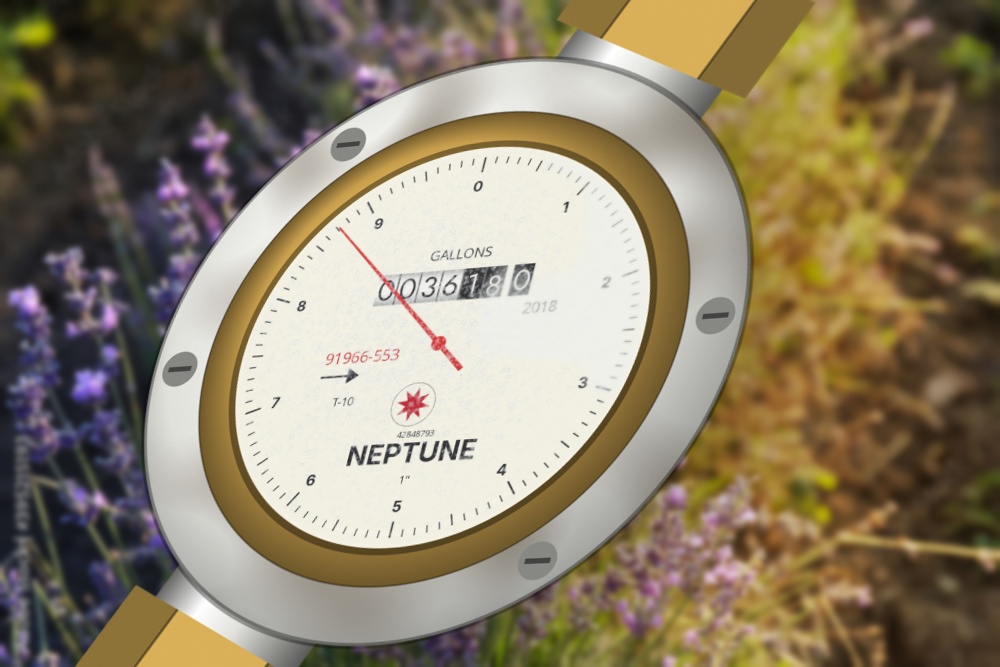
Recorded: 36178.7 gal
